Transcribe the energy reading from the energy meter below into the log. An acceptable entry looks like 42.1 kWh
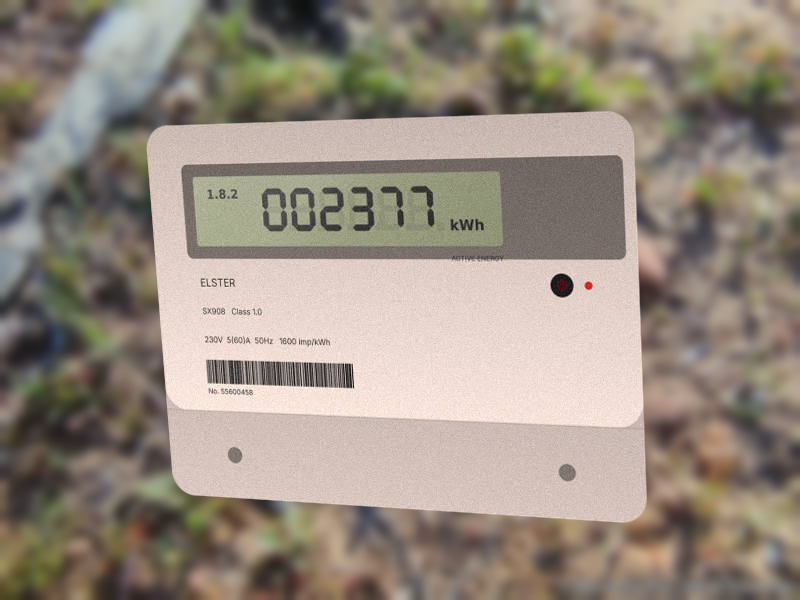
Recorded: 2377 kWh
